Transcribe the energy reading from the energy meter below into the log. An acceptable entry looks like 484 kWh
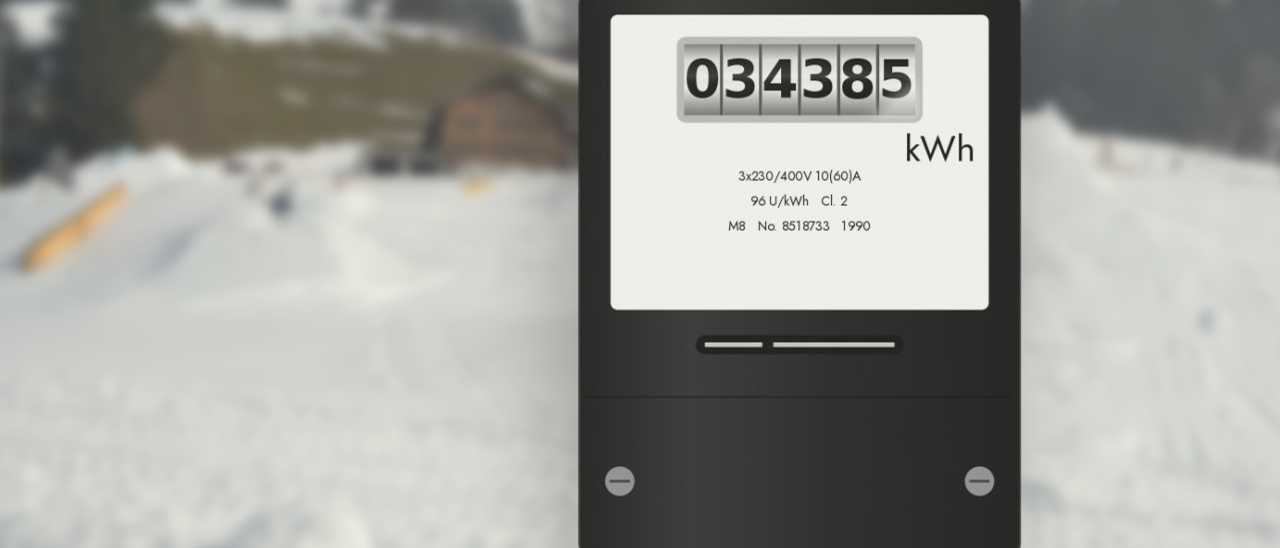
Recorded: 34385 kWh
